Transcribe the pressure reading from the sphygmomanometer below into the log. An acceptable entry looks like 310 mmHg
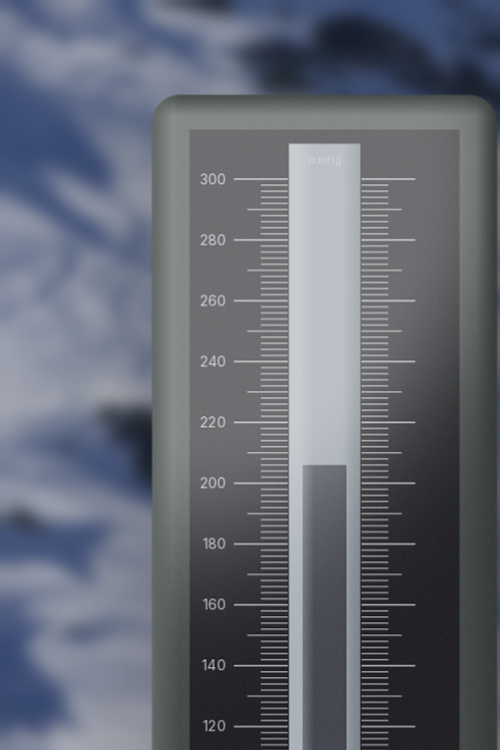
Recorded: 206 mmHg
